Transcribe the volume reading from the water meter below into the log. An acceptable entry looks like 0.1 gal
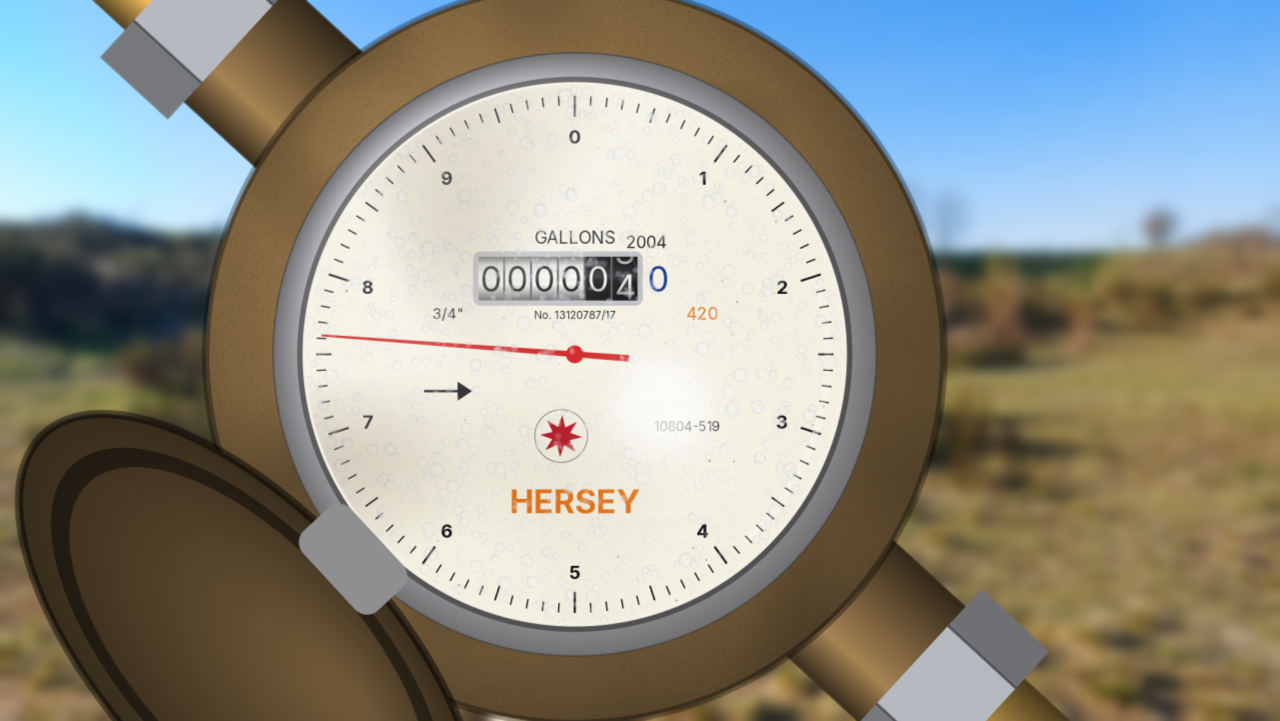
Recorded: 37.6 gal
